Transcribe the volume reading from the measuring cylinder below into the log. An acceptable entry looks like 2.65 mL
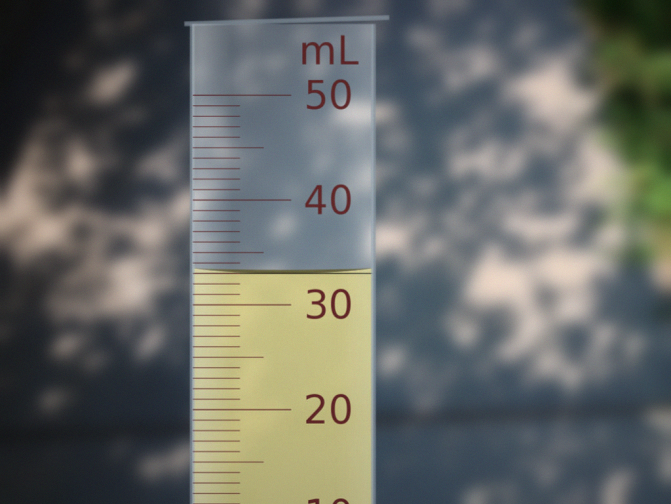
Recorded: 33 mL
